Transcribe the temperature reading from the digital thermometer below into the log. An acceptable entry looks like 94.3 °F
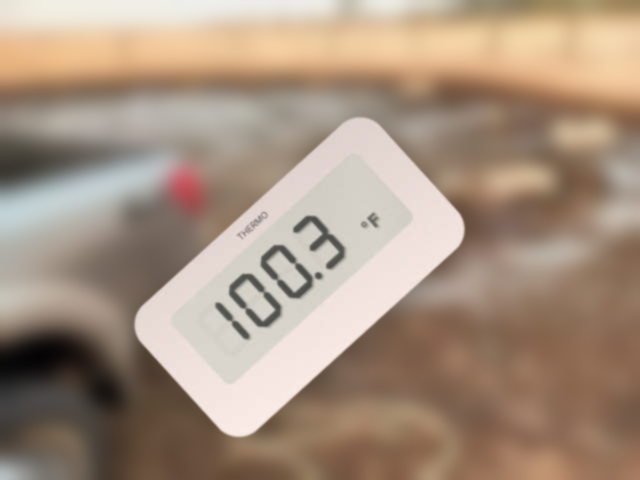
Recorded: 100.3 °F
